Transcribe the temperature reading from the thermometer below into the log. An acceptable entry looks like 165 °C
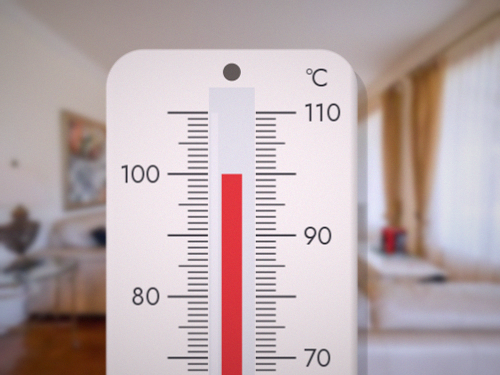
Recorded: 100 °C
